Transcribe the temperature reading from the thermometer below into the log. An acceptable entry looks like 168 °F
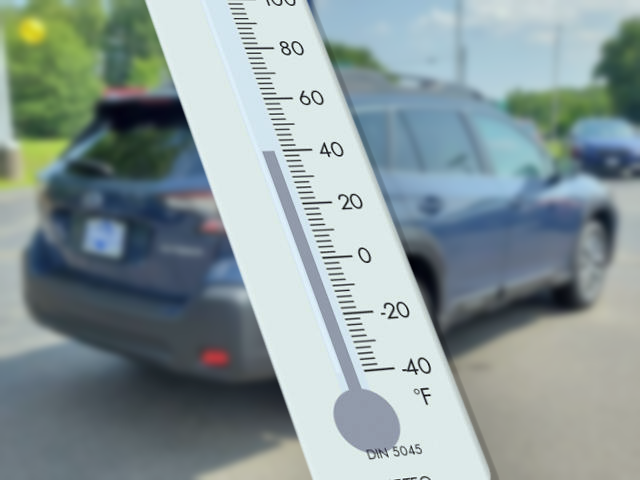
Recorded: 40 °F
